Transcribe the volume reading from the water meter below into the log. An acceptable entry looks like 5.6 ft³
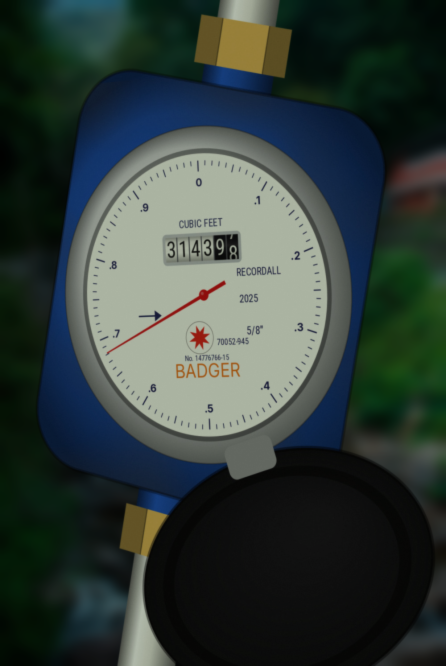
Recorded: 314397.68 ft³
